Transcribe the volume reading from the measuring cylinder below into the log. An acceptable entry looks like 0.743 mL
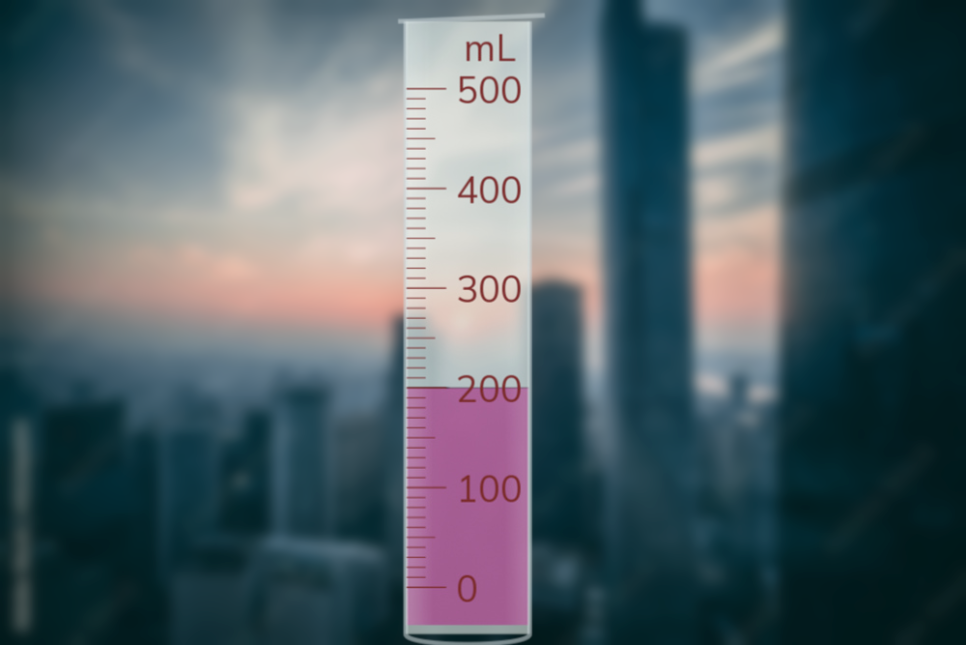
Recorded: 200 mL
